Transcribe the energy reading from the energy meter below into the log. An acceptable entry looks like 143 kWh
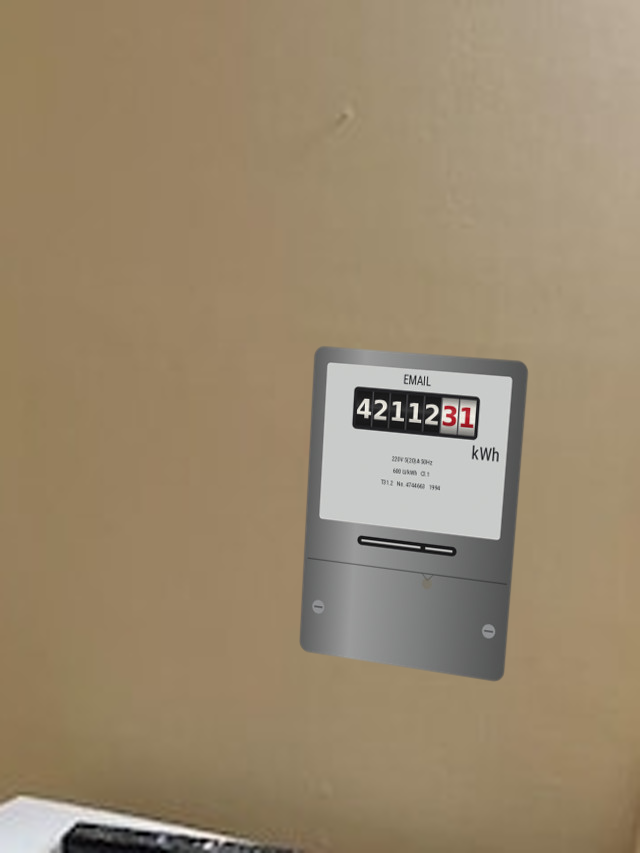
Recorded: 42112.31 kWh
